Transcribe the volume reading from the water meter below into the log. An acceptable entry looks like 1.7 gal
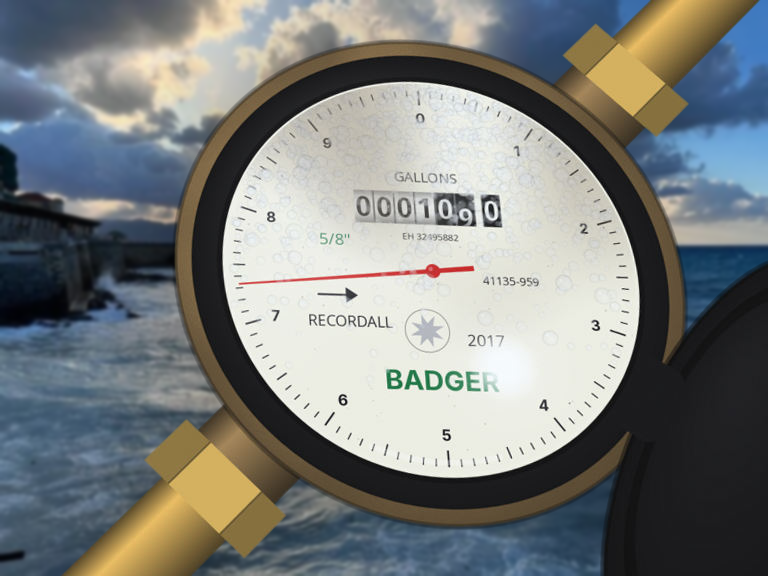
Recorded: 1087.3 gal
